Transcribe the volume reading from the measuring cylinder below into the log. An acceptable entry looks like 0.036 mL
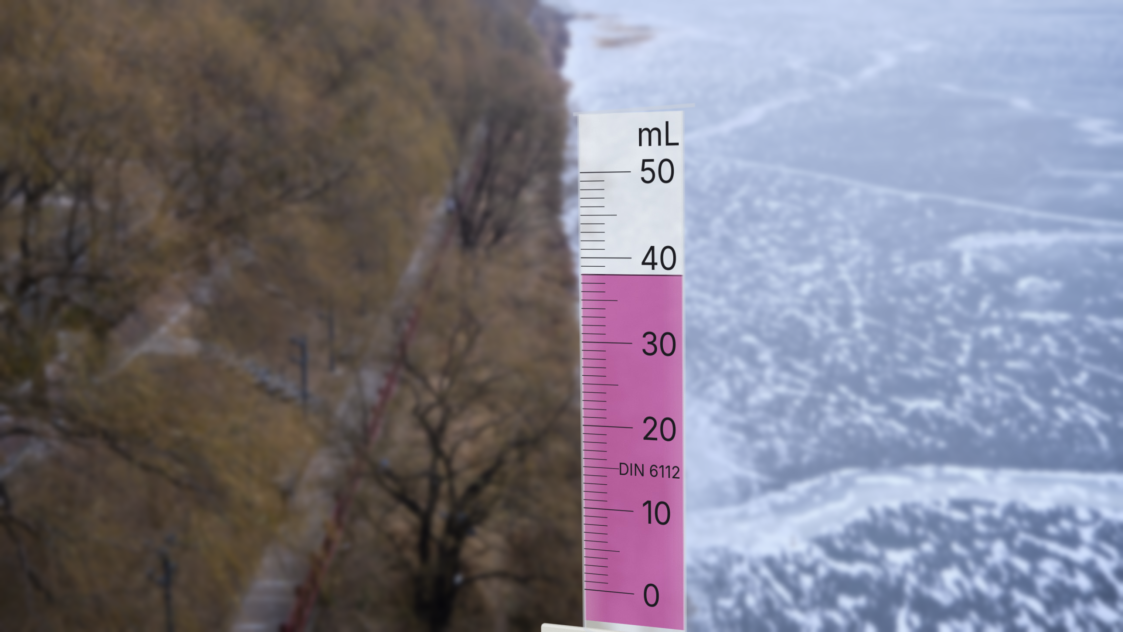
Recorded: 38 mL
